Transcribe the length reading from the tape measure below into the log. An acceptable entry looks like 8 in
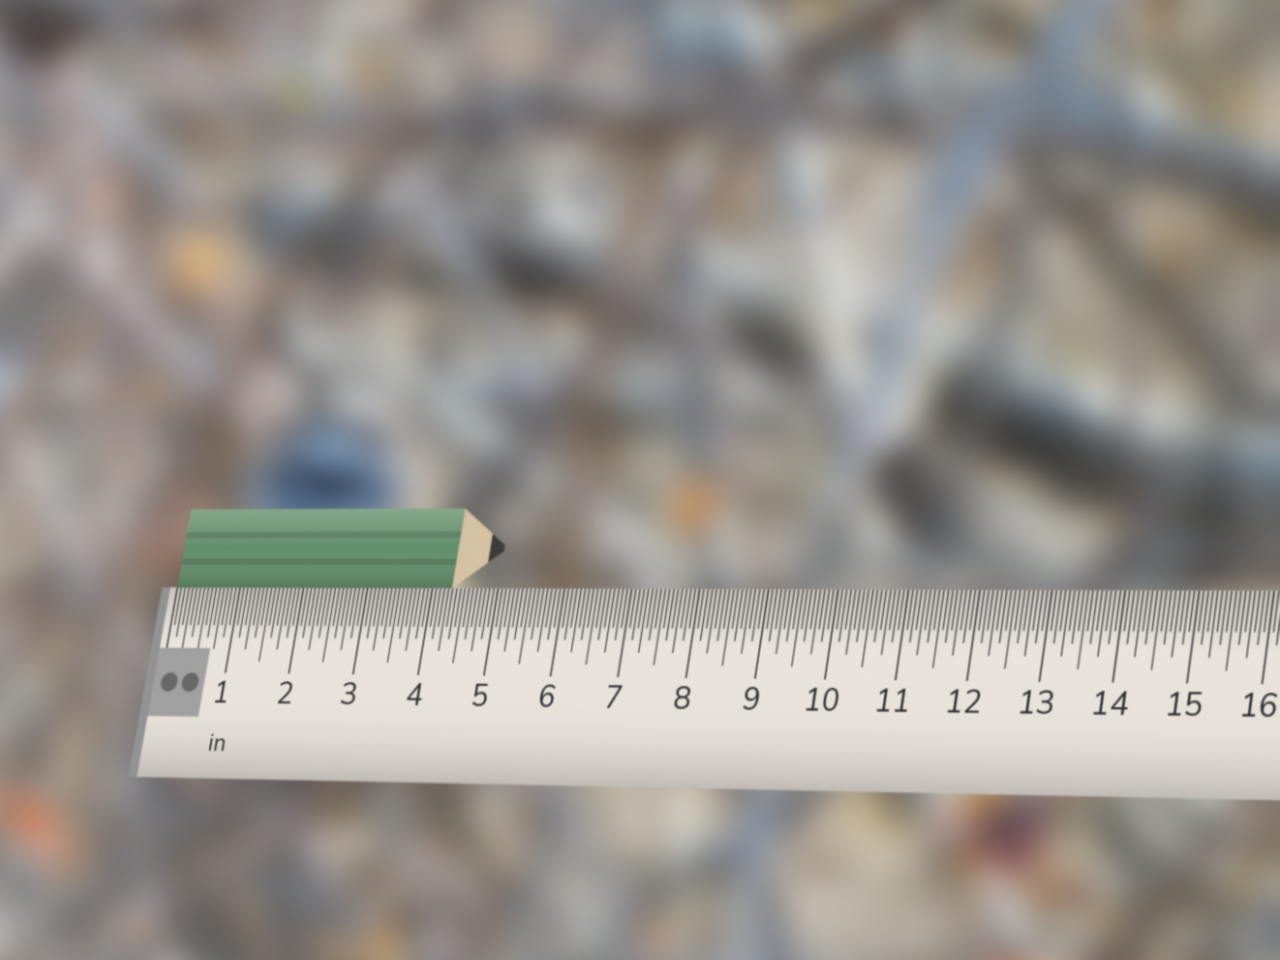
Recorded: 5 in
